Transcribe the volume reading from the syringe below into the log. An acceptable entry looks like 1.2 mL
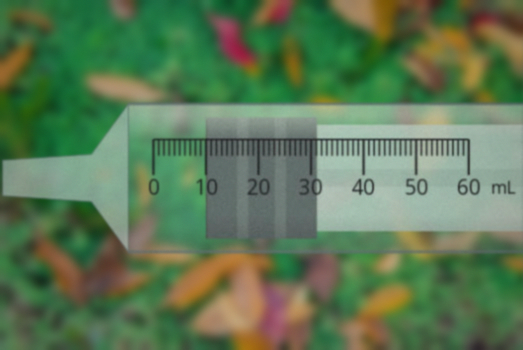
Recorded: 10 mL
